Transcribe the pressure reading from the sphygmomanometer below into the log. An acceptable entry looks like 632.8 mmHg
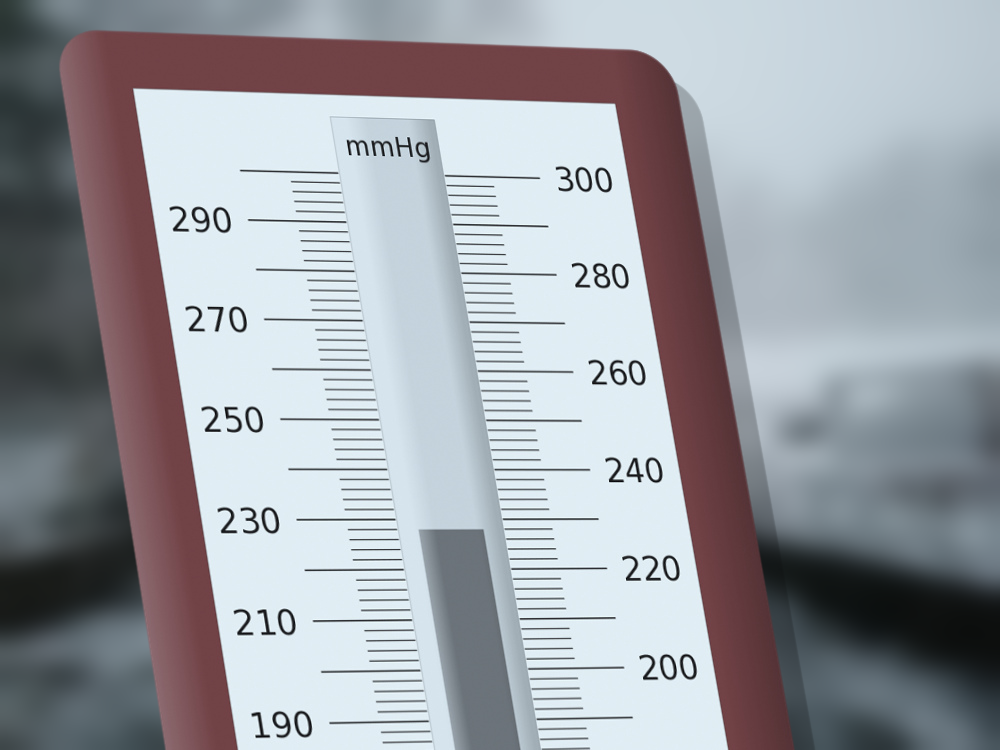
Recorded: 228 mmHg
